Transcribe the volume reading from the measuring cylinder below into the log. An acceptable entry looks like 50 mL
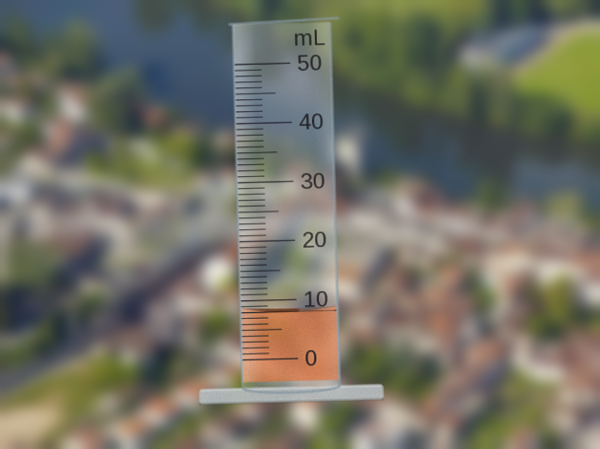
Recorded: 8 mL
